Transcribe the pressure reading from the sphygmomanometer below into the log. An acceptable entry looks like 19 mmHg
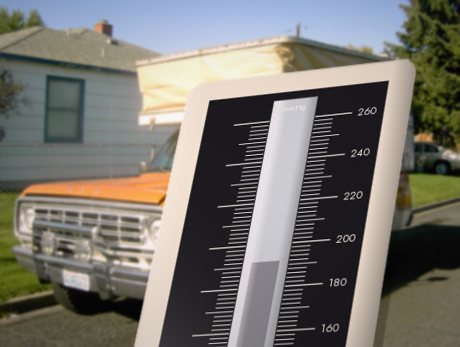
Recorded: 192 mmHg
